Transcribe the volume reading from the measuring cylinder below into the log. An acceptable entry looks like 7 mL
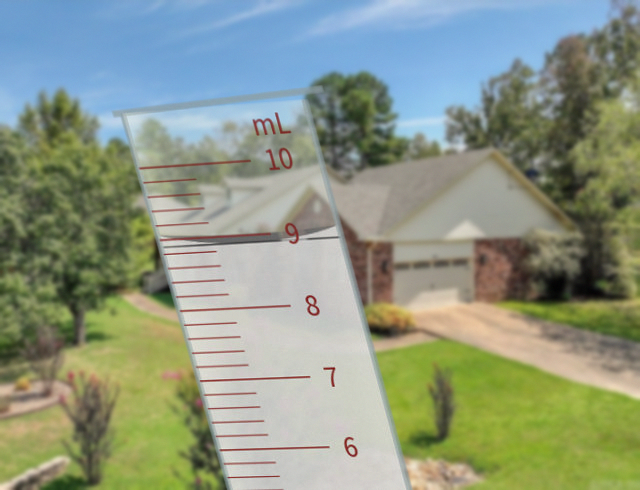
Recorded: 8.9 mL
